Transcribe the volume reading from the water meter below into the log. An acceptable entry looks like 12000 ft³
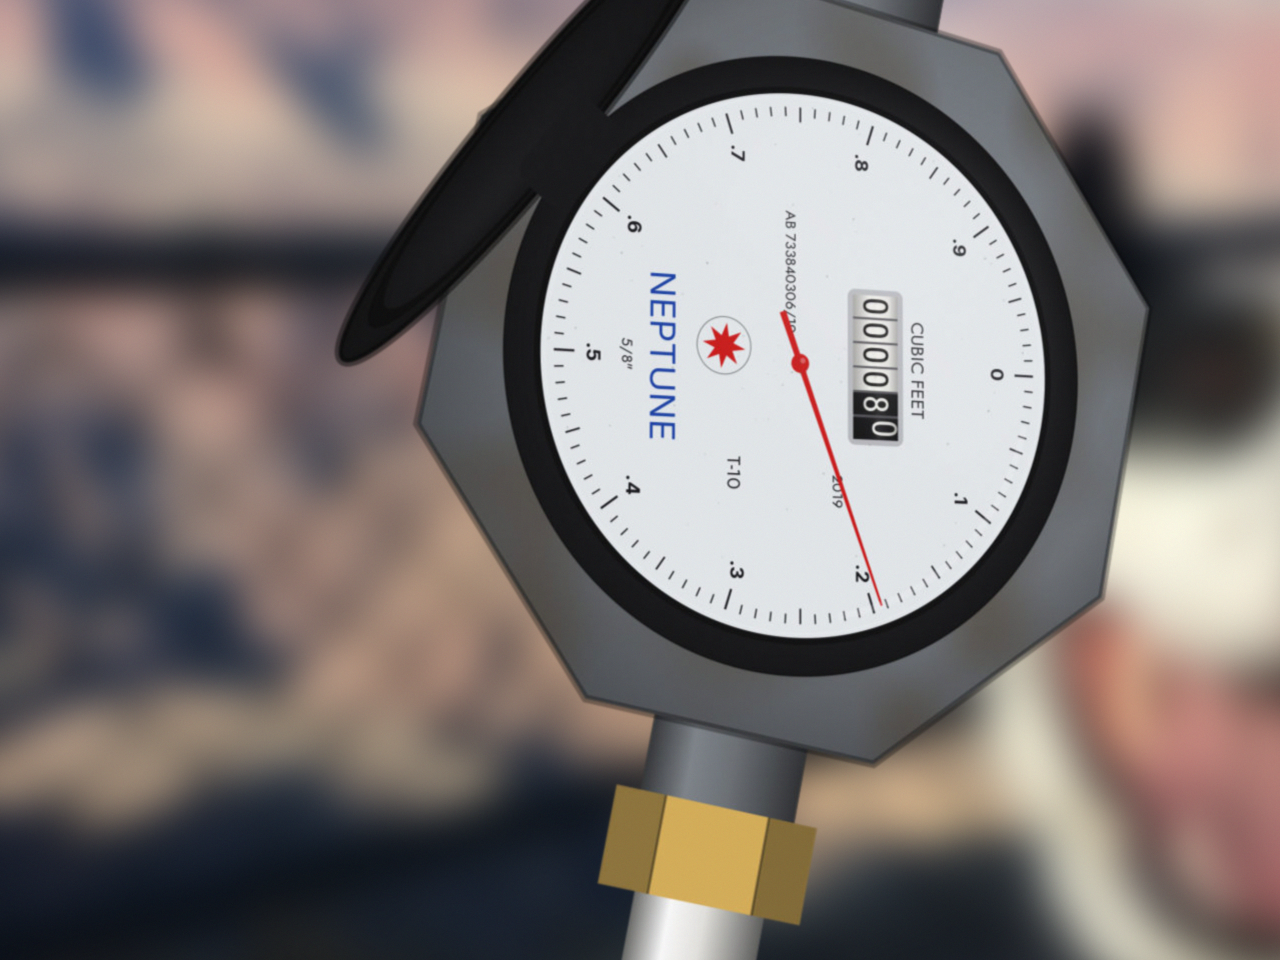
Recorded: 80.19 ft³
